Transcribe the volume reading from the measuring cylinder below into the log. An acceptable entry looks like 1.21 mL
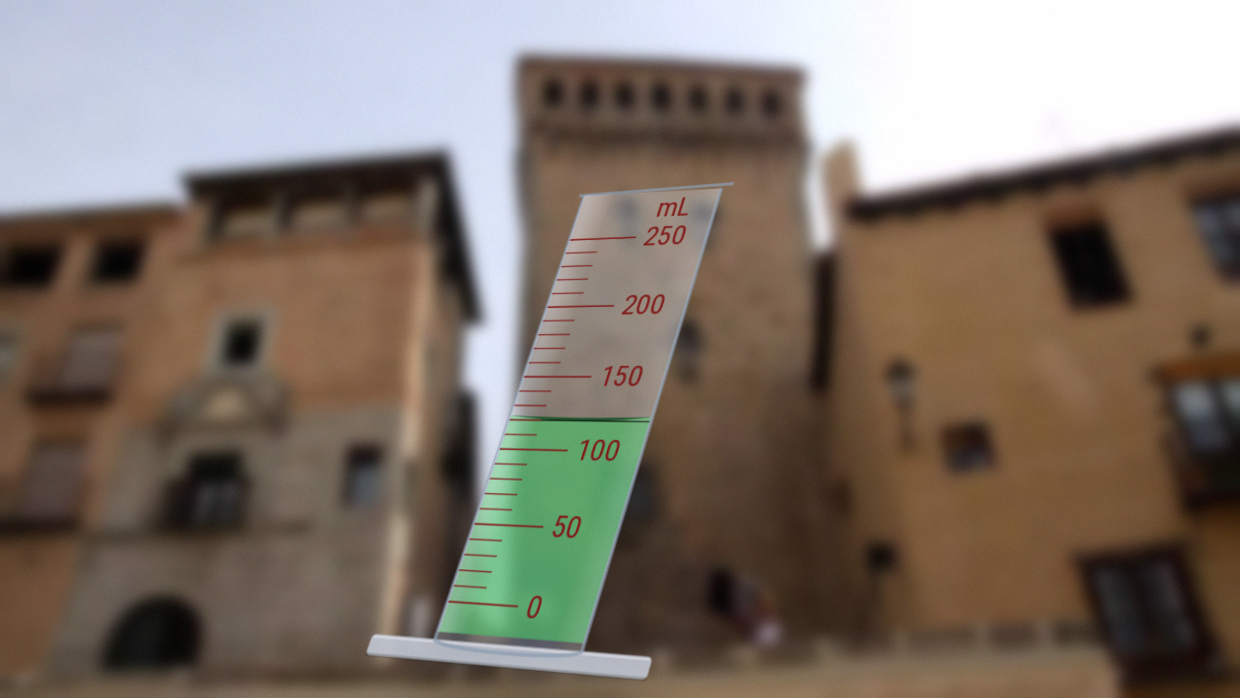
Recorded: 120 mL
